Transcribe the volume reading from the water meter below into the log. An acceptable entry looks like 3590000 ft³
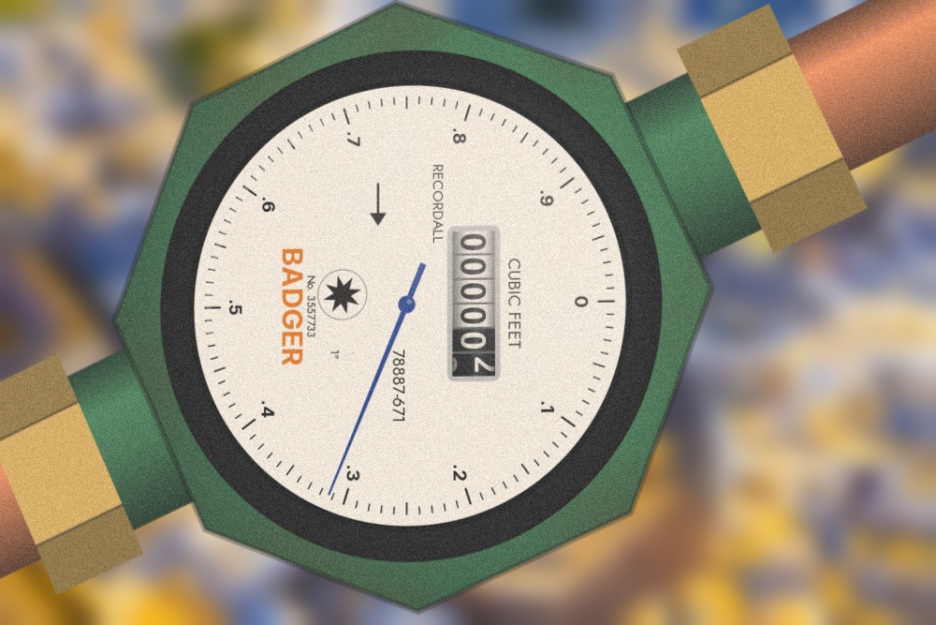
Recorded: 2.31 ft³
